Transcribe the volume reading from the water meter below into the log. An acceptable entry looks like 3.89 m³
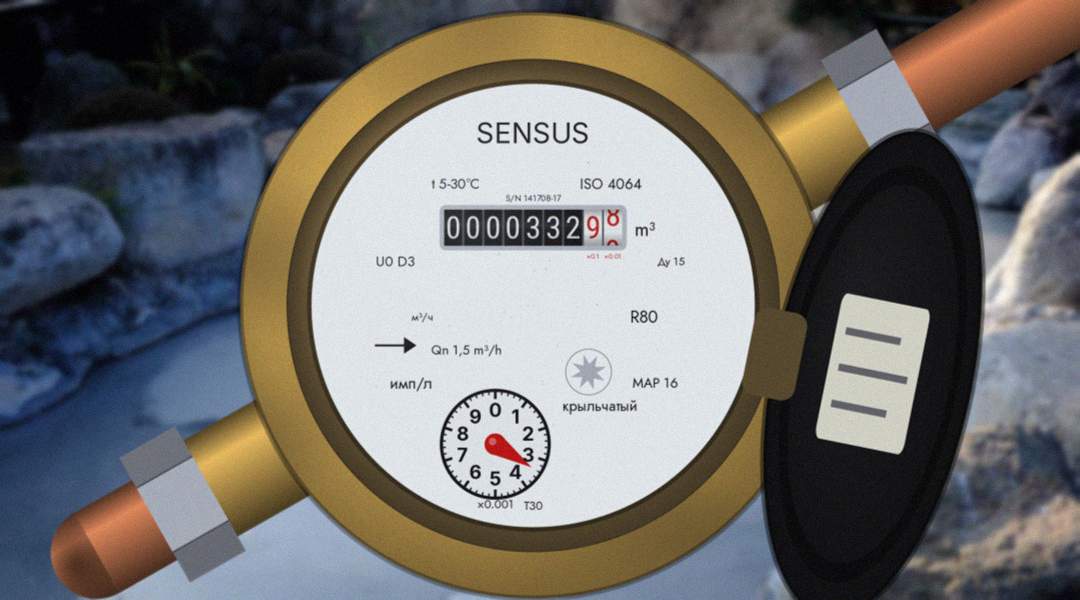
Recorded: 332.983 m³
